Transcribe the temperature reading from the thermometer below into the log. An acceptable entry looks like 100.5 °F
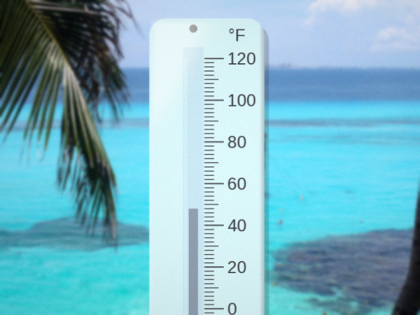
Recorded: 48 °F
